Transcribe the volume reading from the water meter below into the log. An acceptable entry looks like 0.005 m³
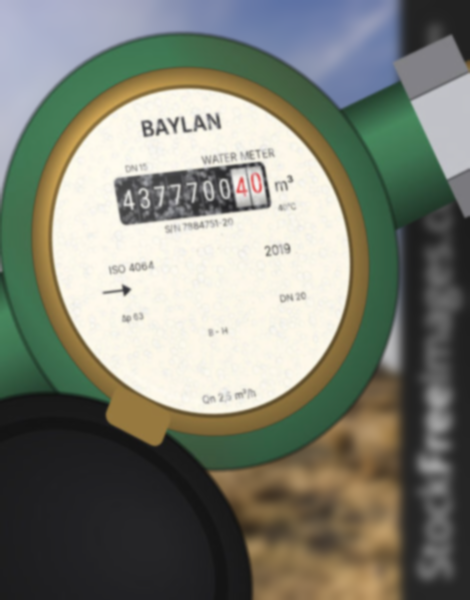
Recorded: 4377700.40 m³
